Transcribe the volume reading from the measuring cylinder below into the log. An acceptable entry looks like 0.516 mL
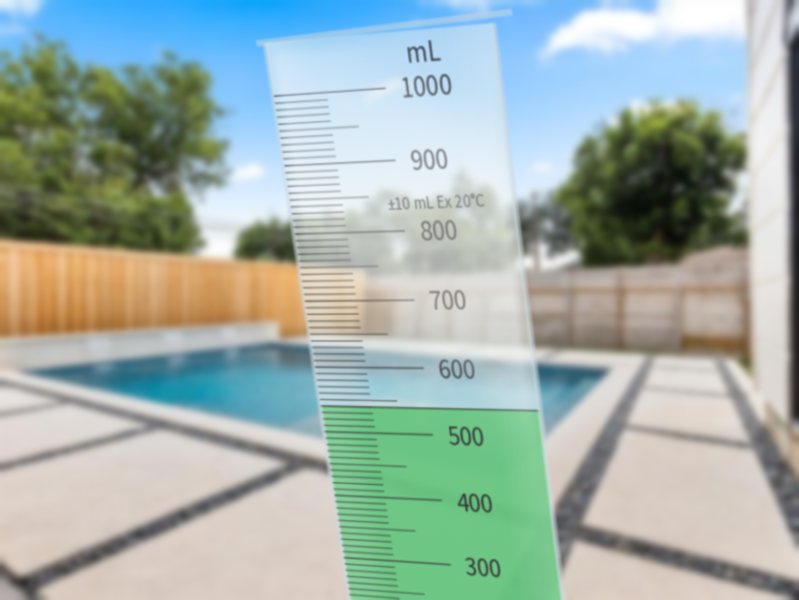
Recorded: 540 mL
